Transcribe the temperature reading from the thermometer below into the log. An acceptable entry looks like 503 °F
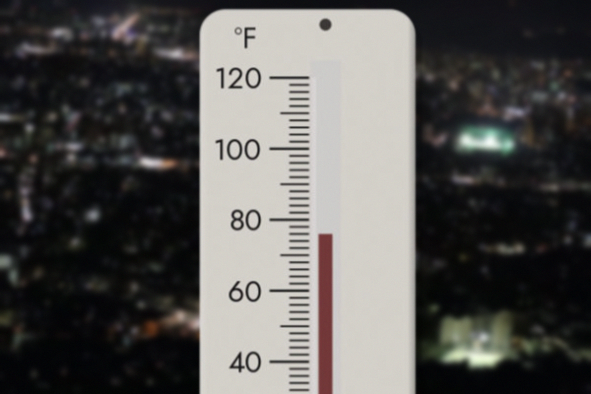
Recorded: 76 °F
